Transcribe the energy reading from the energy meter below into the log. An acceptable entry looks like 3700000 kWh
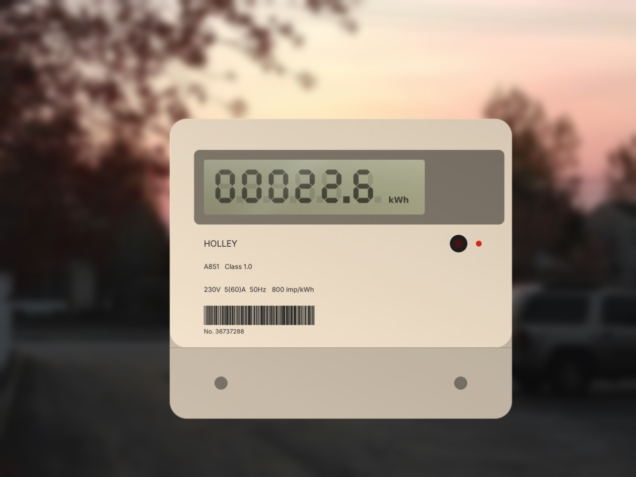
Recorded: 22.6 kWh
